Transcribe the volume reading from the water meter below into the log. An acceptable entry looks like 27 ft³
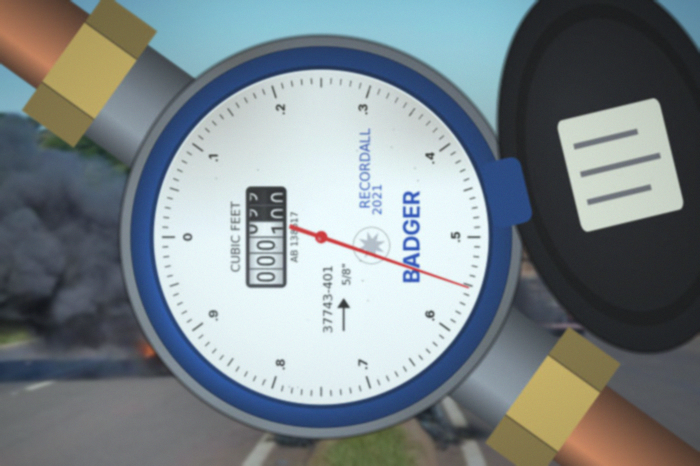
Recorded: 99.55 ft³
